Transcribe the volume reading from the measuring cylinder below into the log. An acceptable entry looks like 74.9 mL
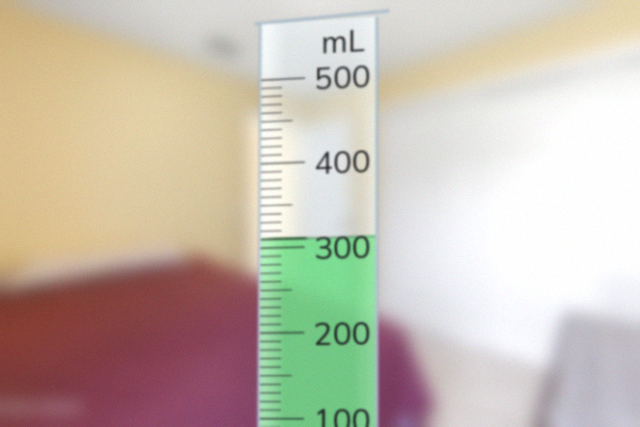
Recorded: 310 mL
